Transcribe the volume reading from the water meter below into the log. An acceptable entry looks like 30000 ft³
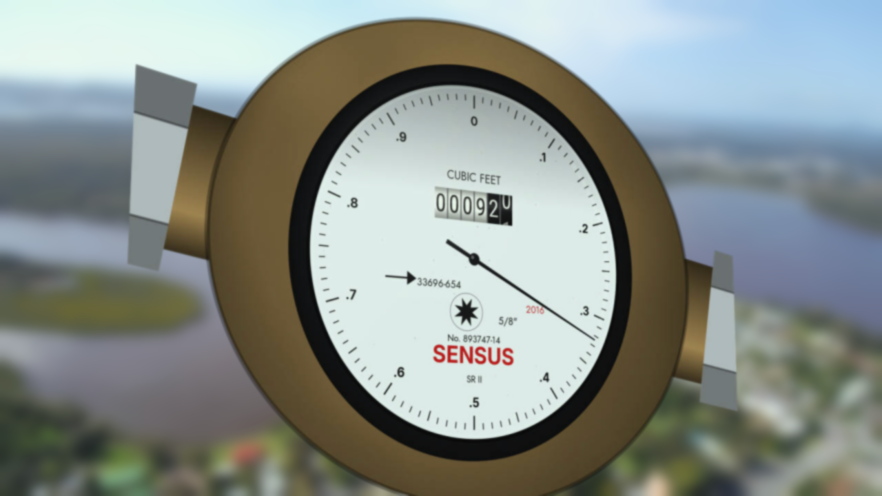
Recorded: 920.32 ft³
